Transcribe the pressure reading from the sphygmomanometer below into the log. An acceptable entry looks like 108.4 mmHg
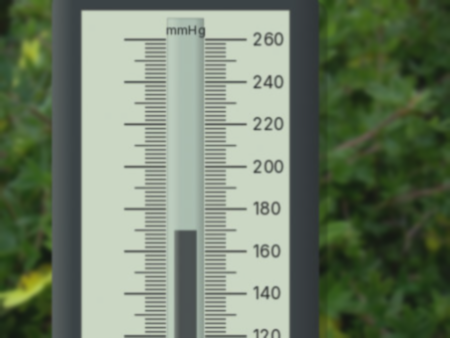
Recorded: 170 mmHg
